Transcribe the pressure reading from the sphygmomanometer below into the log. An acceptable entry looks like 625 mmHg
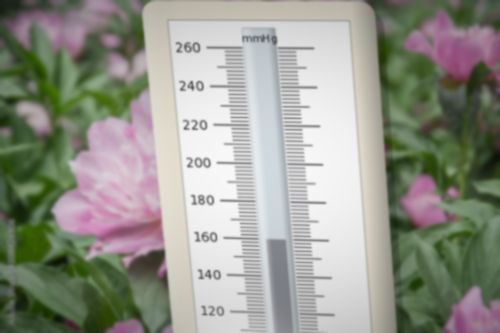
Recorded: 160 mmHg
